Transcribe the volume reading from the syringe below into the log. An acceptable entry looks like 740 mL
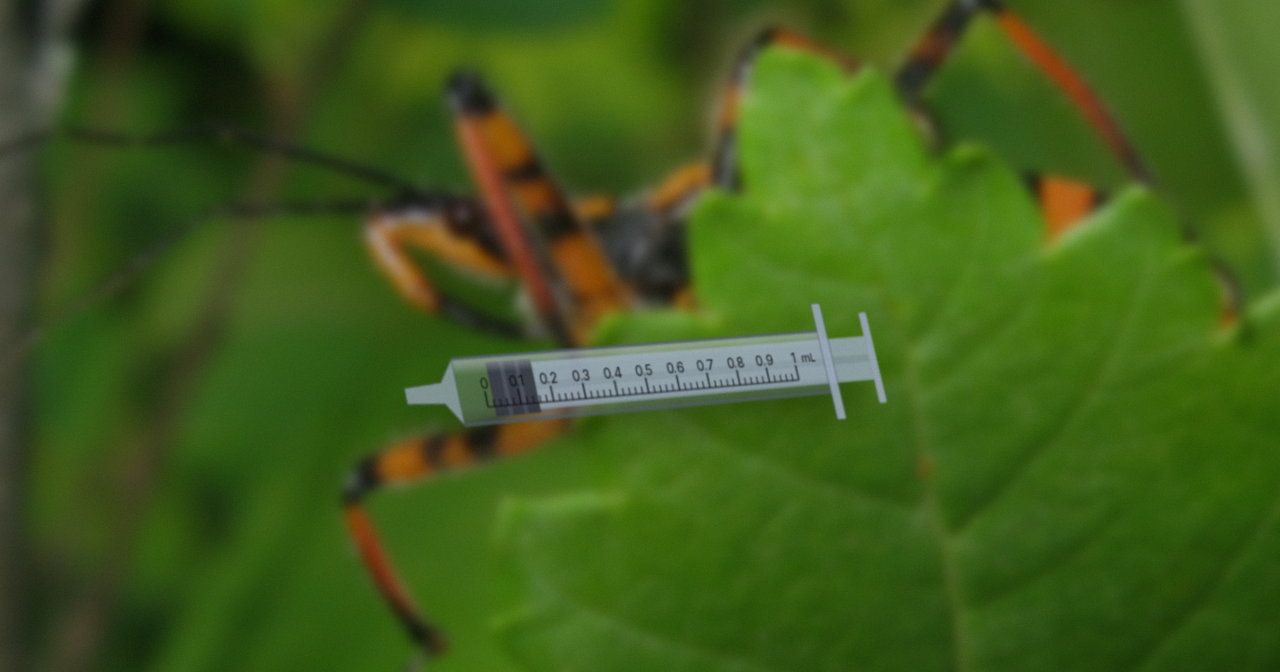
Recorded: 0.02 mL
